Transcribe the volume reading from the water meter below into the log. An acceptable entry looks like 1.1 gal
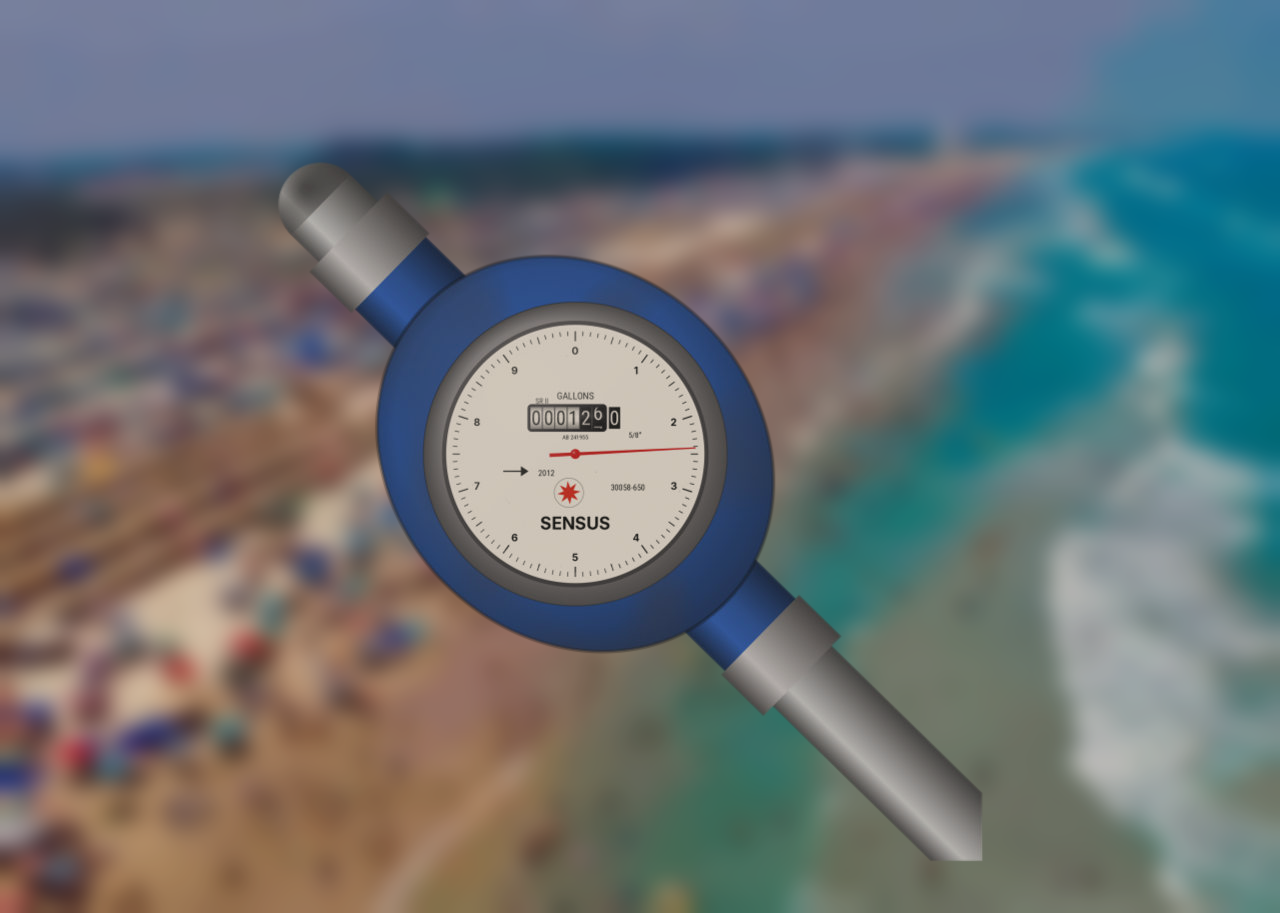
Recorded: 1262.4 gal
